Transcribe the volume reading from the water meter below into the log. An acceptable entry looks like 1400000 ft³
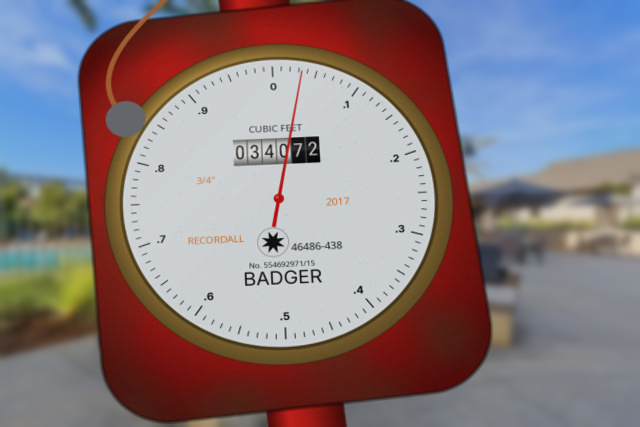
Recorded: 34072.03 ft³
